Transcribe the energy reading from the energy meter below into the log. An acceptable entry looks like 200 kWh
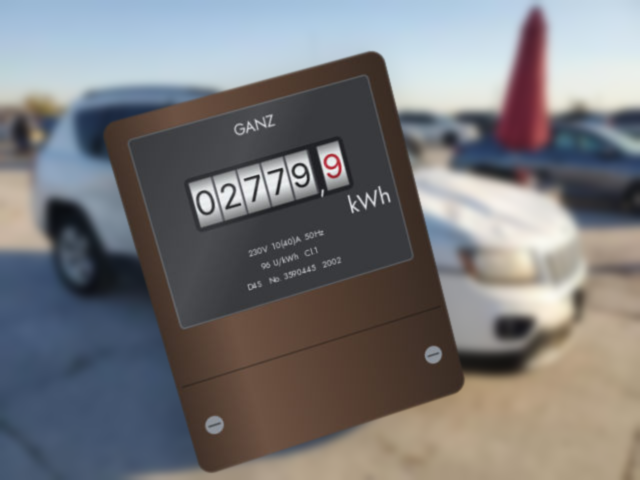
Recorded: 2779.9 kWh
